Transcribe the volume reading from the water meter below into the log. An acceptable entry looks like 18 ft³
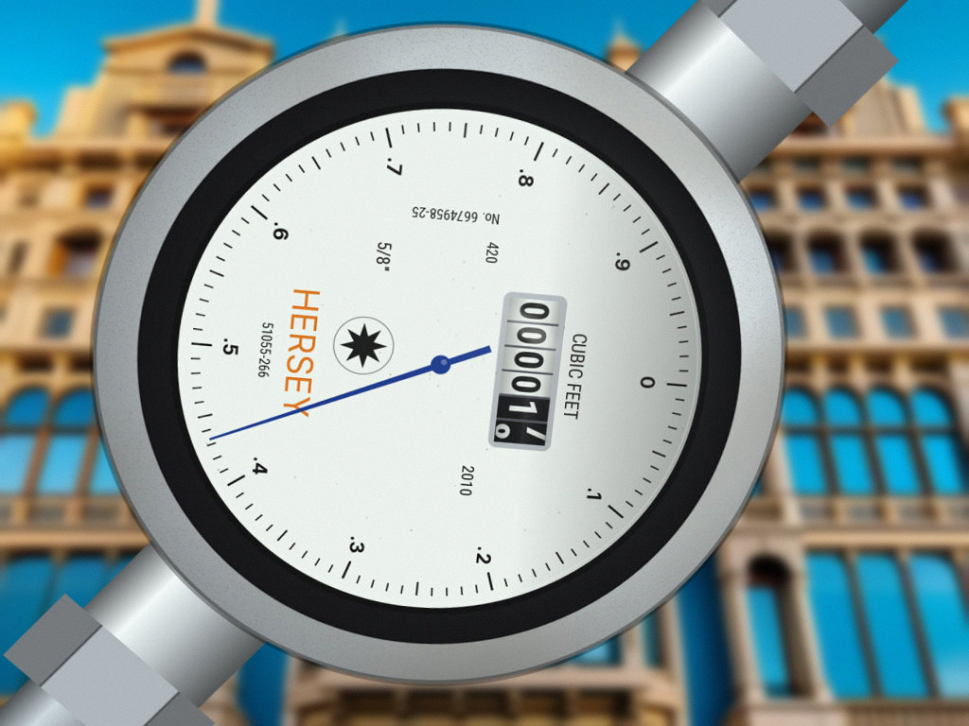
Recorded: 17.43 ft³
